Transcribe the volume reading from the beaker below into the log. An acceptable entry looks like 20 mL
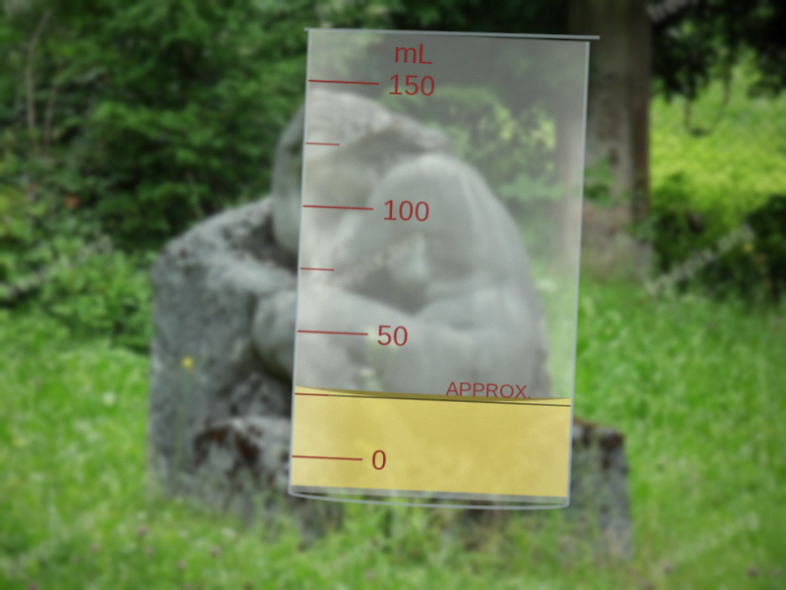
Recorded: 25 mL
